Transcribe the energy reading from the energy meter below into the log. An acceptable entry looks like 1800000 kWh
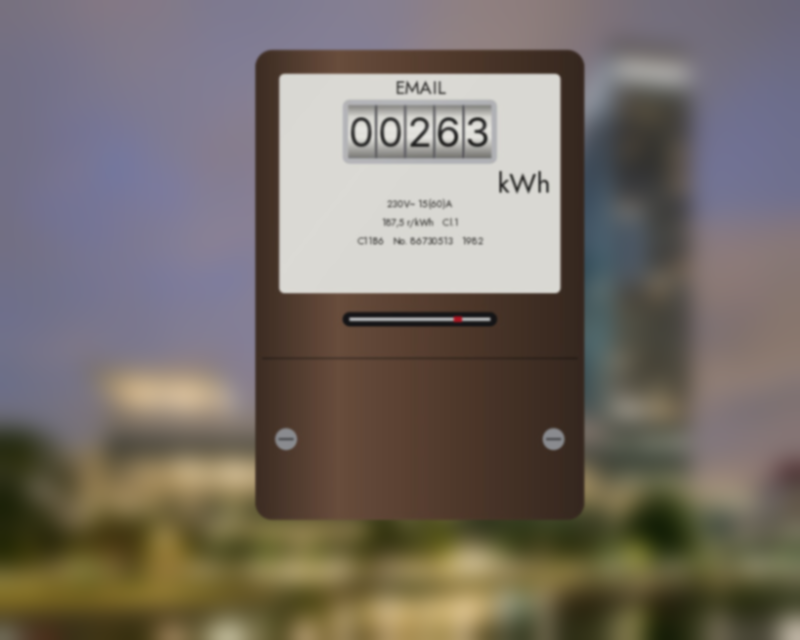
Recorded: 263 kWh
